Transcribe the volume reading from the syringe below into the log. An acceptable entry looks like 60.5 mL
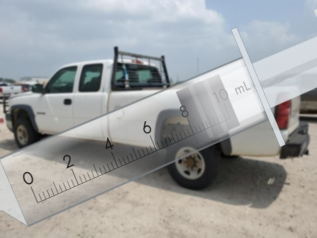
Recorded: 8 mL
